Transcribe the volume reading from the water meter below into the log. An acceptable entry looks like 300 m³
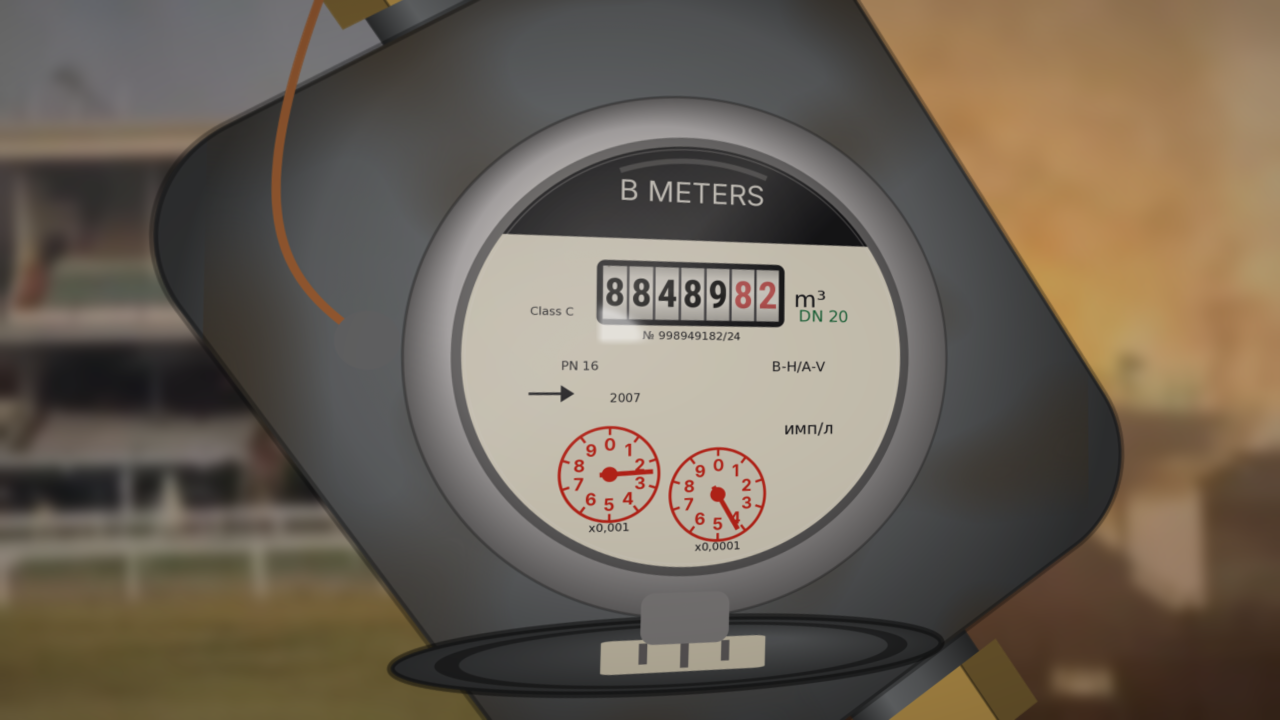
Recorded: 88489.8224 m³
